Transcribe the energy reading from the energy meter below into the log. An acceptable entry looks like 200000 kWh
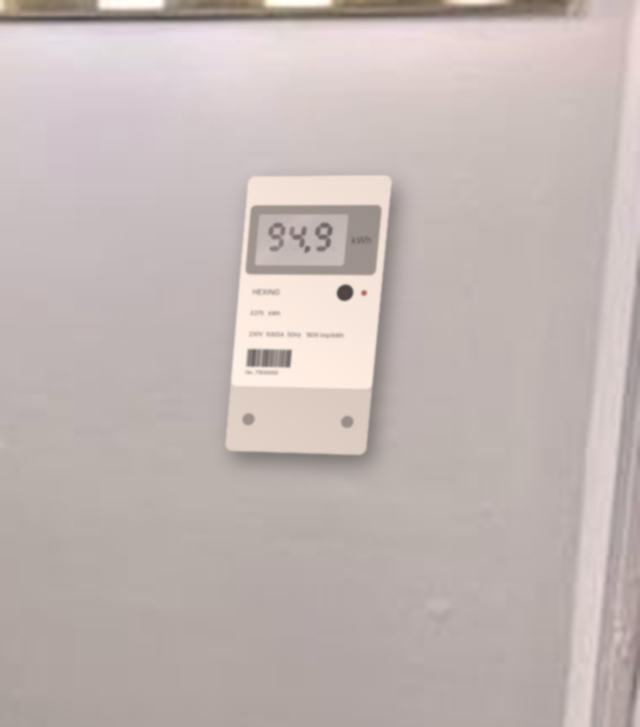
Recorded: 94.9 kWh
